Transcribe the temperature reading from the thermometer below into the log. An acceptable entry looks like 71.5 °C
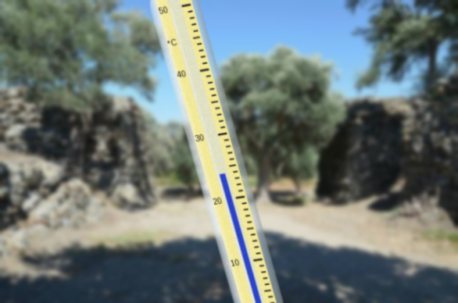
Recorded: 24 °C
